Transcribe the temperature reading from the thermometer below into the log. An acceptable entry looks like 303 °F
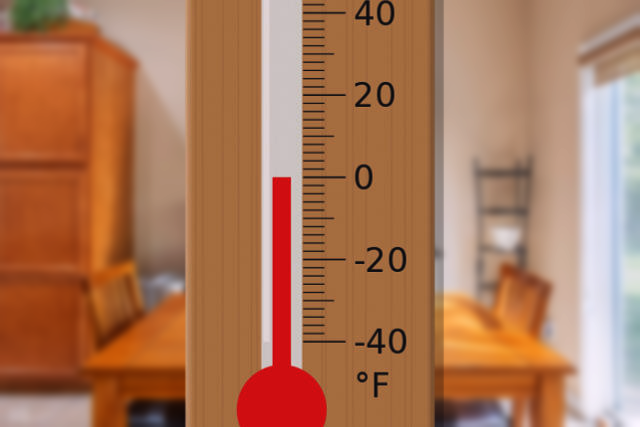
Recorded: 0 °F
